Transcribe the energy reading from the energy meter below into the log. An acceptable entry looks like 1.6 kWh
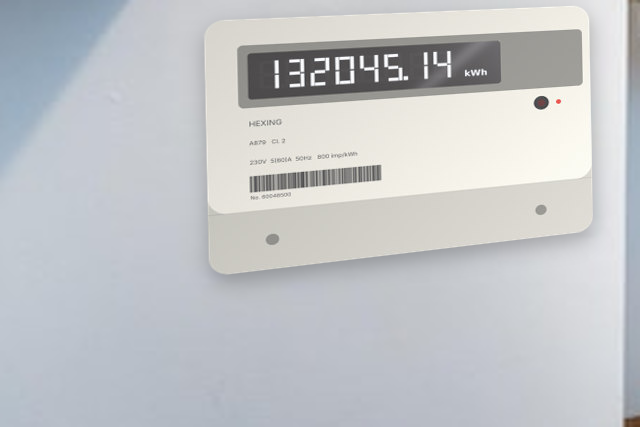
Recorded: 132045.14 kWh
